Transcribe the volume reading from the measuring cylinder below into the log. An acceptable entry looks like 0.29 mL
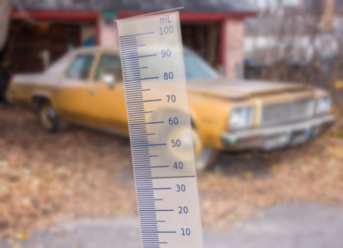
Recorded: 35 mL
